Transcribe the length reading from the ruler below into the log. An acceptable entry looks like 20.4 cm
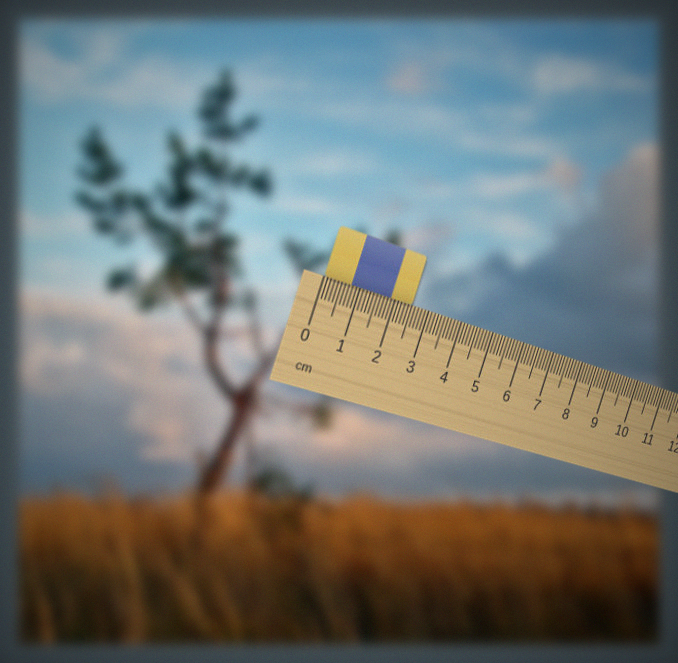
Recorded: 2.5 cm
